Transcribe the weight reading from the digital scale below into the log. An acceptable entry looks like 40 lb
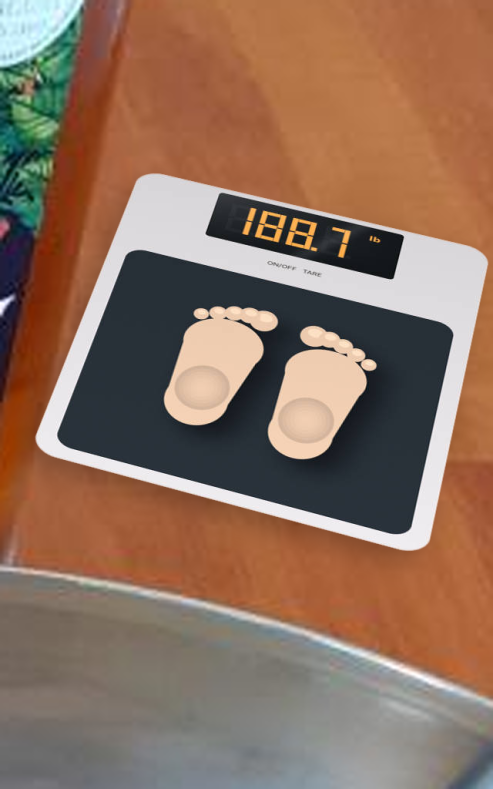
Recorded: 188.7 lb
